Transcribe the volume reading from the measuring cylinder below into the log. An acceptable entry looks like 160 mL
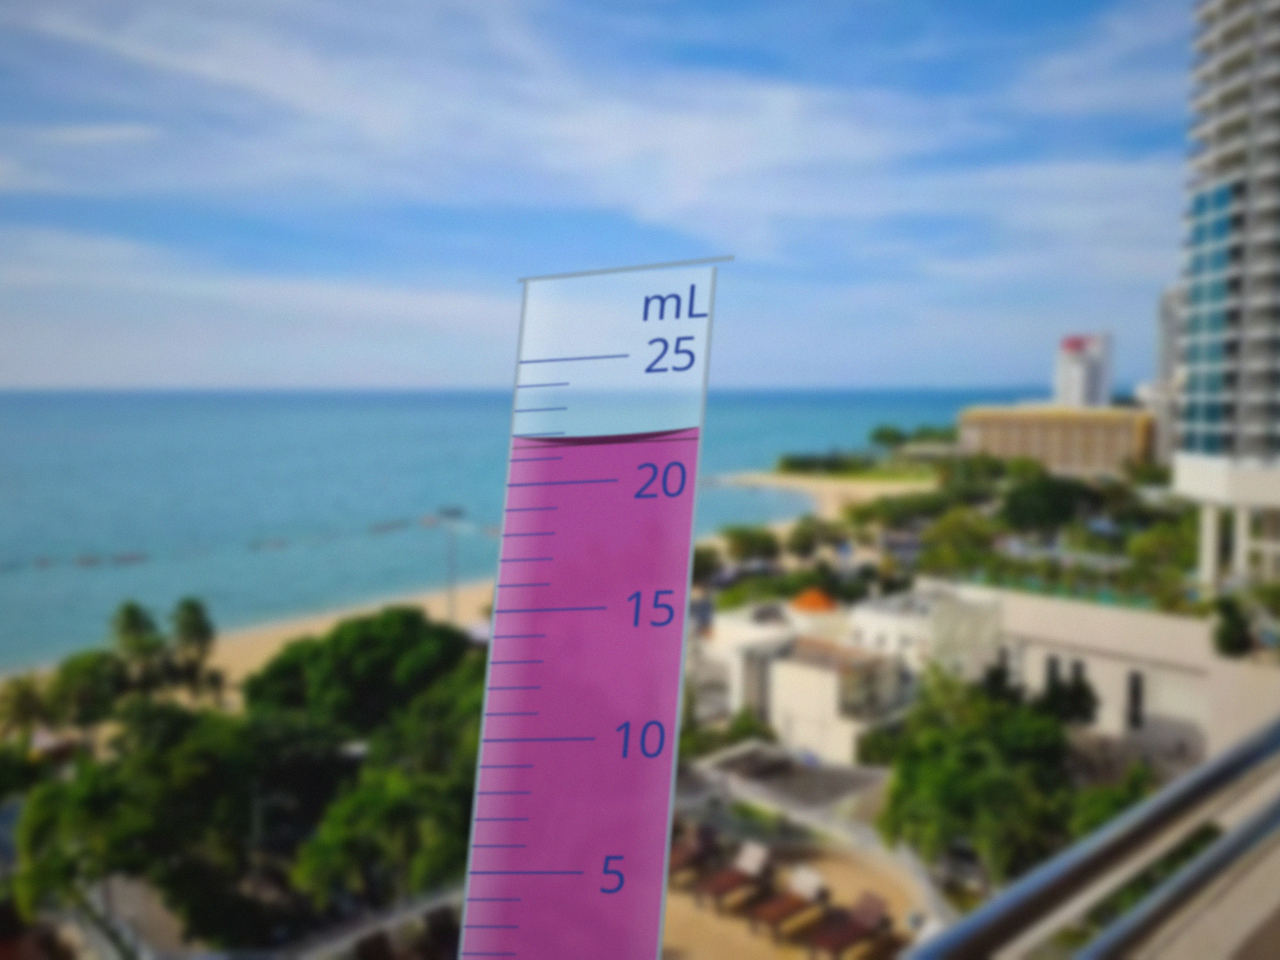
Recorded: 21.5 mL
